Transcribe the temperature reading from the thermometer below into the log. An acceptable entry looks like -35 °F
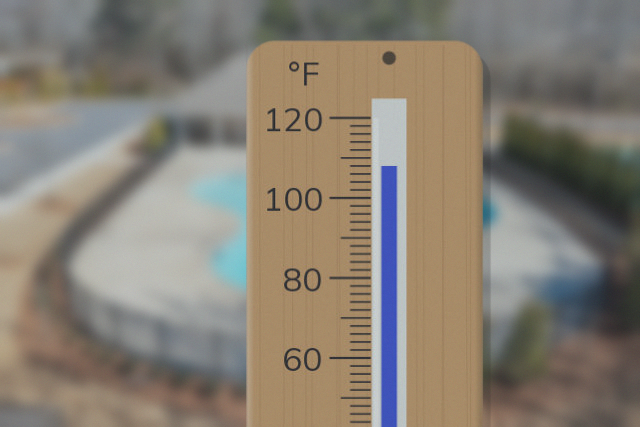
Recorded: 108 °F
